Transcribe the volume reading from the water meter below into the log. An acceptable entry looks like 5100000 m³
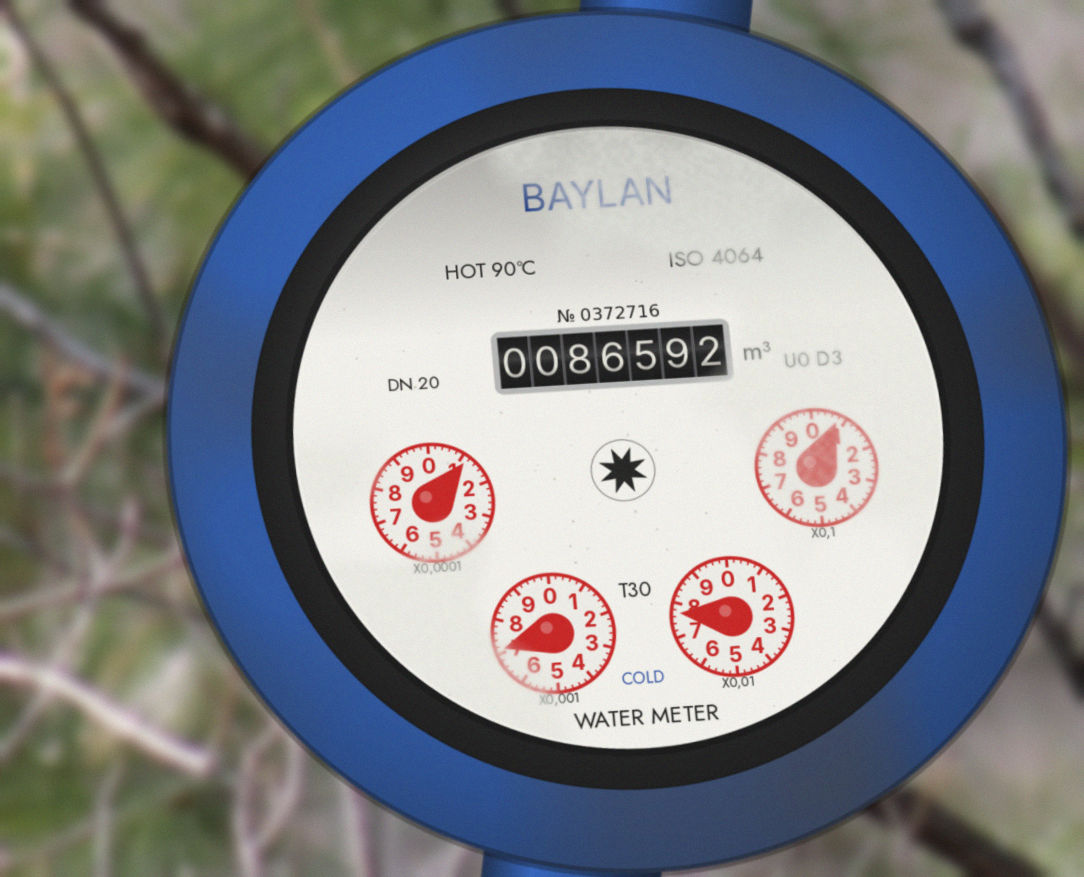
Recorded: 86592.0771 m³
